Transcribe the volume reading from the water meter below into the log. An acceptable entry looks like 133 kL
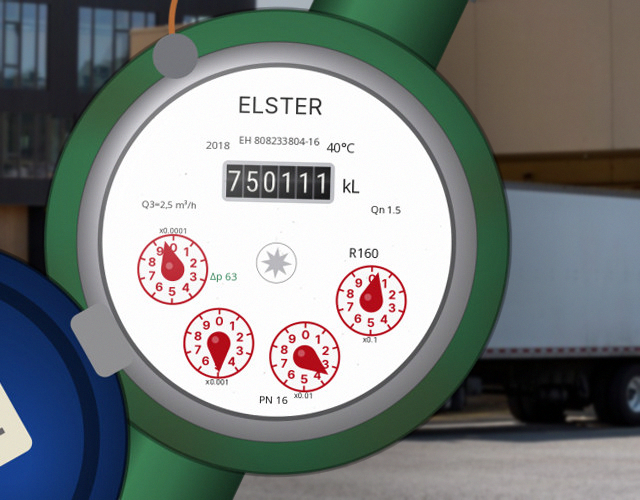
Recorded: 750111.0349 kL
